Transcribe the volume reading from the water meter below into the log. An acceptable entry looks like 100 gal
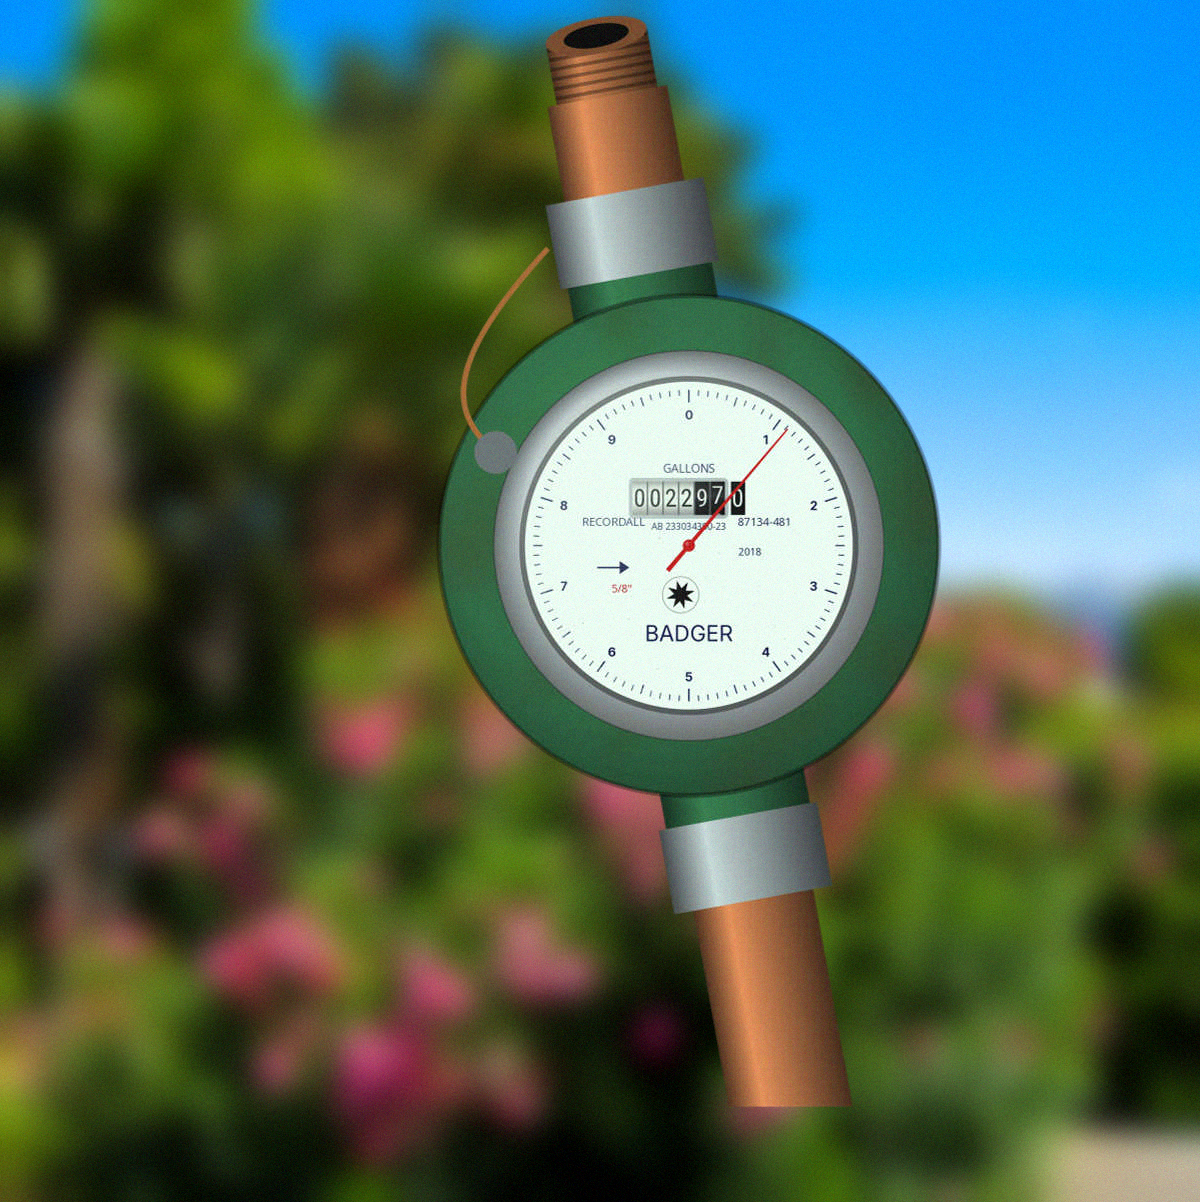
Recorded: 22971.1 gal
